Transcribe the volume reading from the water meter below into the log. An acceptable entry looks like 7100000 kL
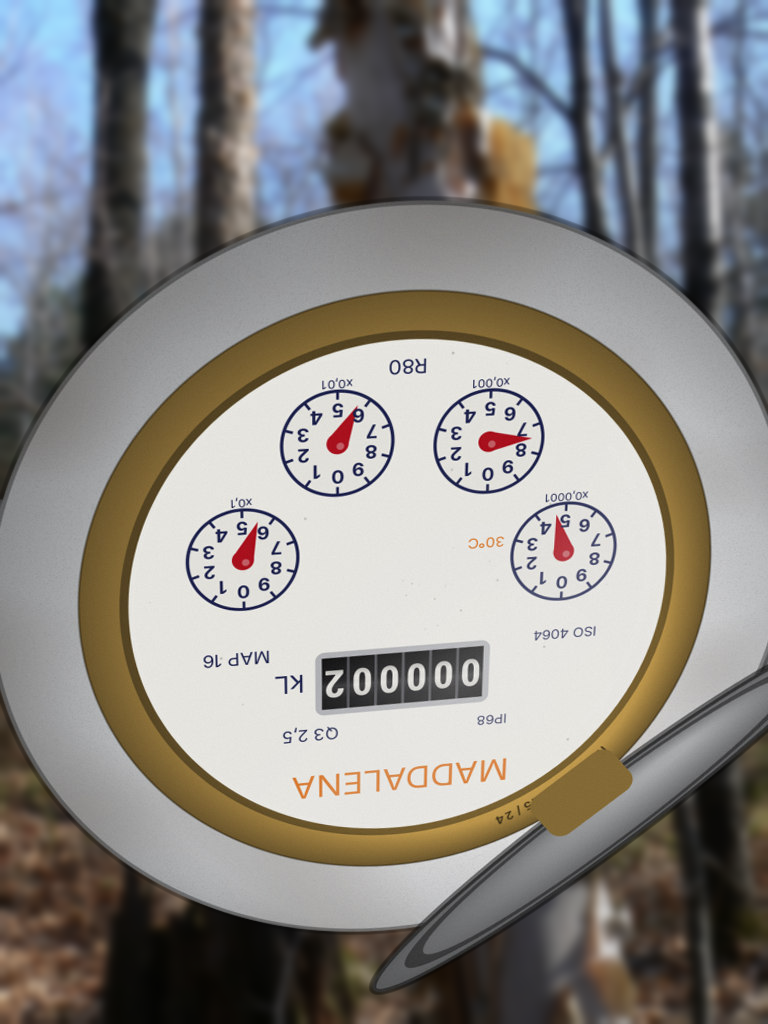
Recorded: 2.5574 kL
